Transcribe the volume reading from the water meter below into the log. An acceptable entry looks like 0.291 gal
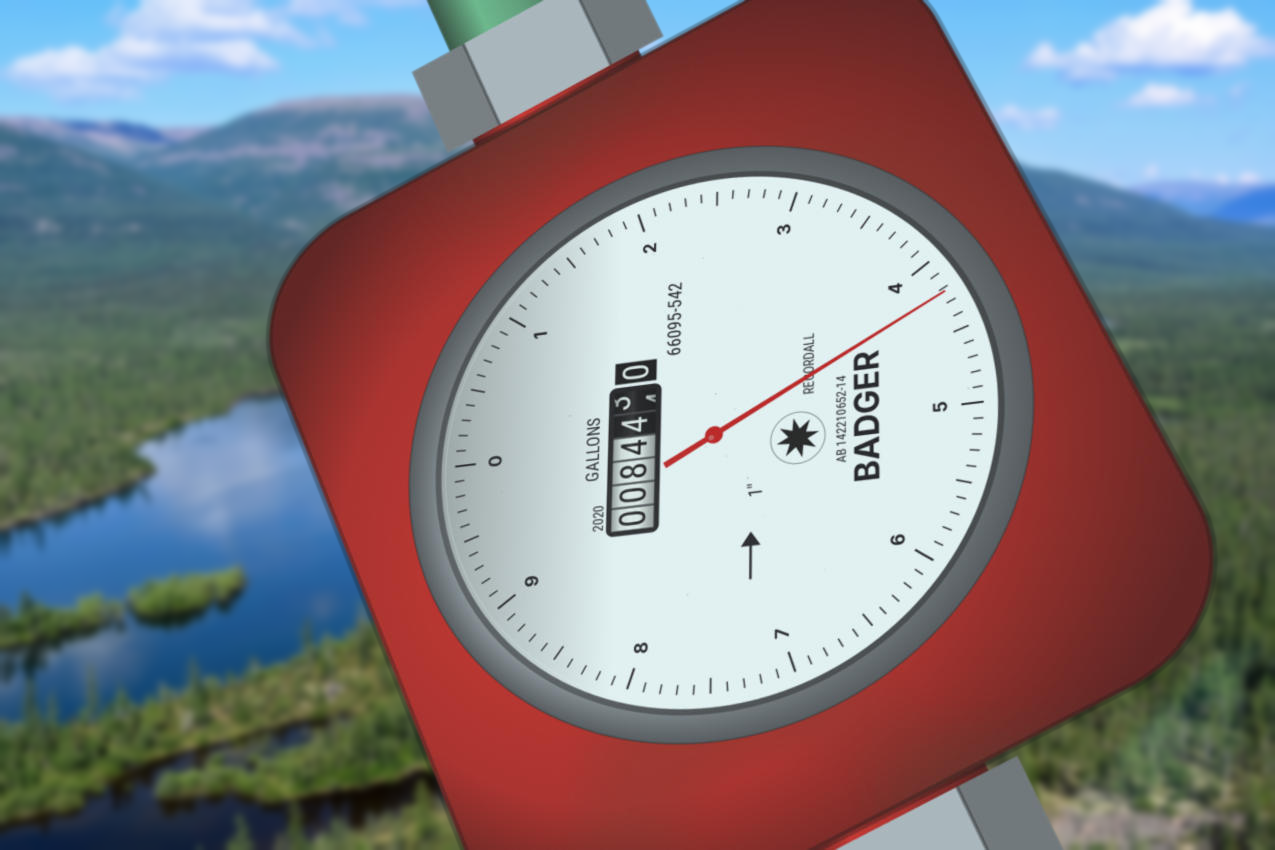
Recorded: 84434.2 gal
